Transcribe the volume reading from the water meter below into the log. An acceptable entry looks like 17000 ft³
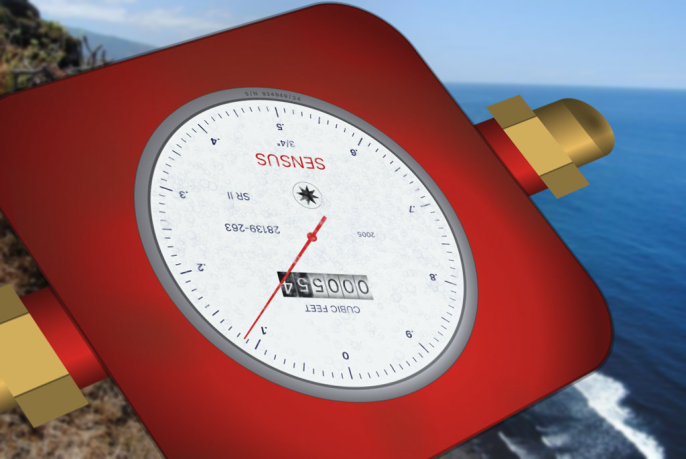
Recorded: 554.11 ft³
